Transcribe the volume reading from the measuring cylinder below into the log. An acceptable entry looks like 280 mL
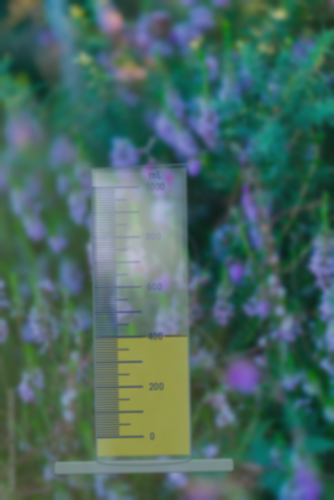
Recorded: 400 mL
